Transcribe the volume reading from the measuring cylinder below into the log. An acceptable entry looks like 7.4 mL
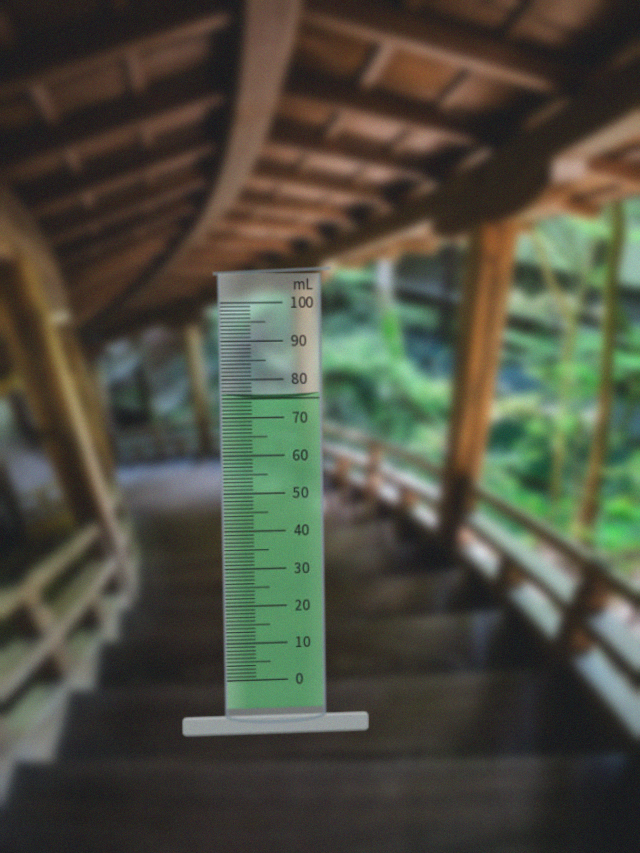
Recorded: 75 mL
